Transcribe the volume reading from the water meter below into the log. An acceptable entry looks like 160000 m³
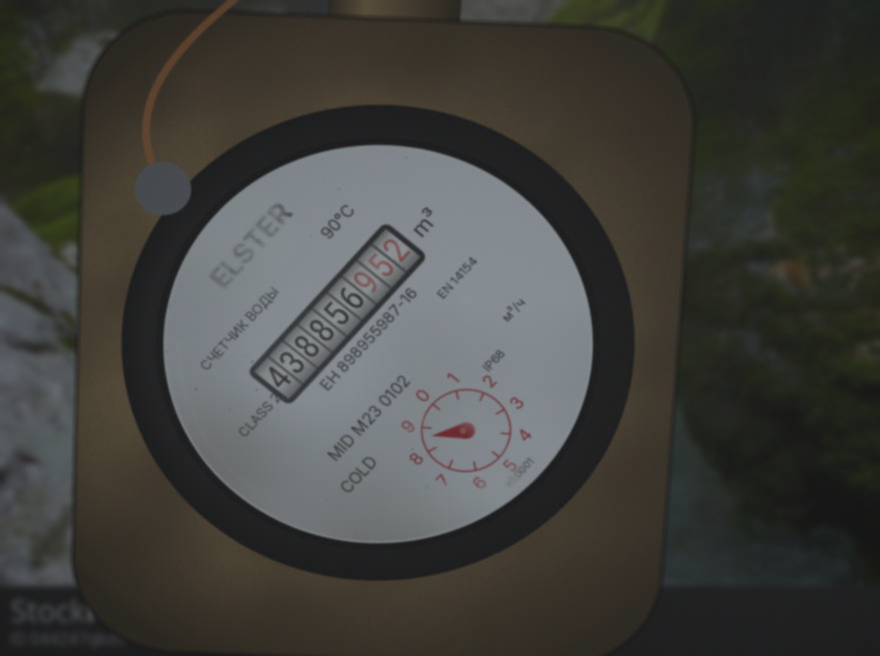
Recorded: 438856.9528 m³
